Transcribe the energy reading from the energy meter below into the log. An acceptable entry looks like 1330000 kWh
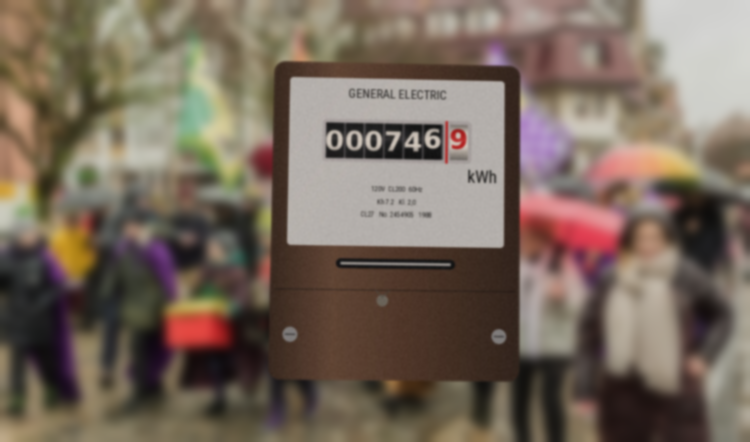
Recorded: 746.9 kWh
